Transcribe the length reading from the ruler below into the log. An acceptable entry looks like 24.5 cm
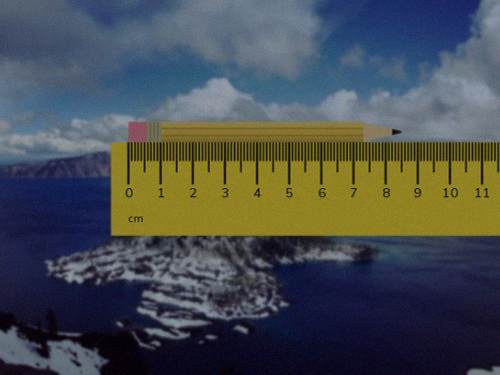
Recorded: 8.5 cm
